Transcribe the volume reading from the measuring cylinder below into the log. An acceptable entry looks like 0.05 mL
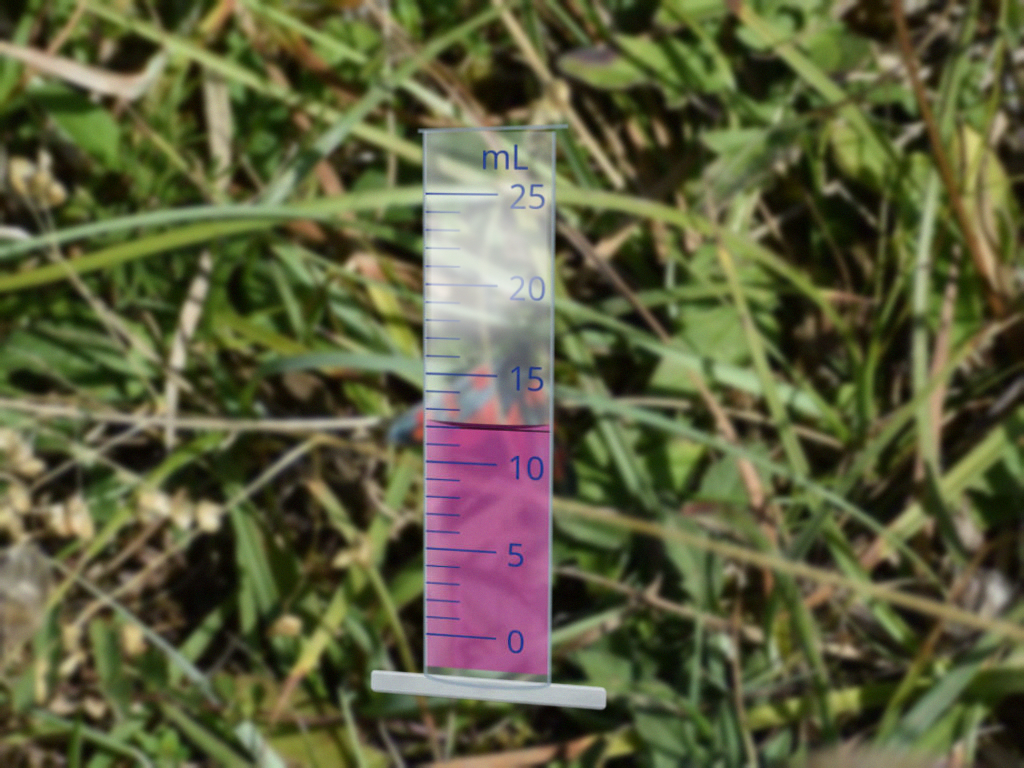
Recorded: 12 mL
